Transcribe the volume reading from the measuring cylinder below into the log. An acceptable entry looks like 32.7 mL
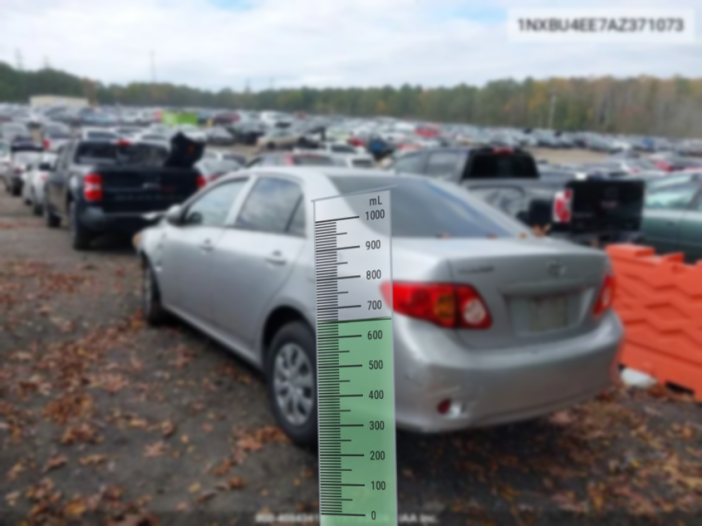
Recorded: 650 mL
